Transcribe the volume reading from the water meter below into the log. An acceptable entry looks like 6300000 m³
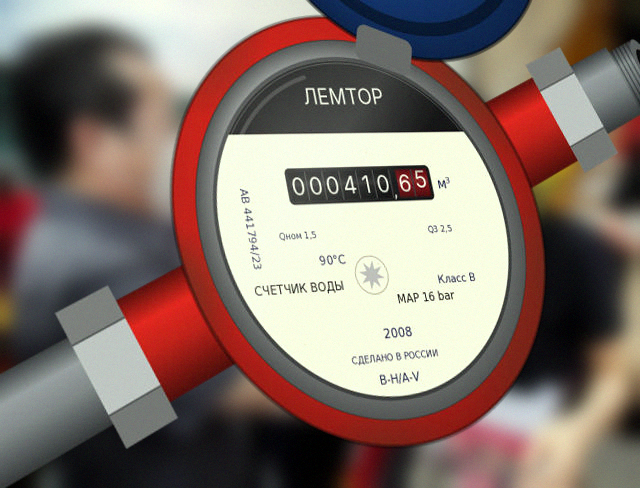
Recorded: 410.65 m³
